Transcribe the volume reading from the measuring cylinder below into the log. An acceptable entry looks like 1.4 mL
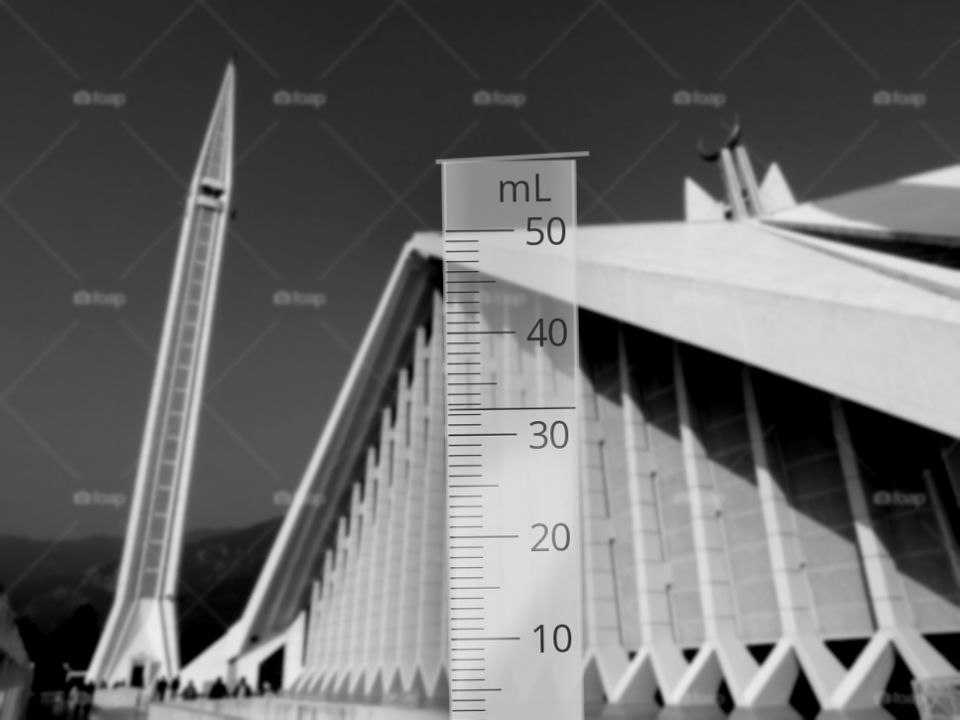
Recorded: 32.5 mL
